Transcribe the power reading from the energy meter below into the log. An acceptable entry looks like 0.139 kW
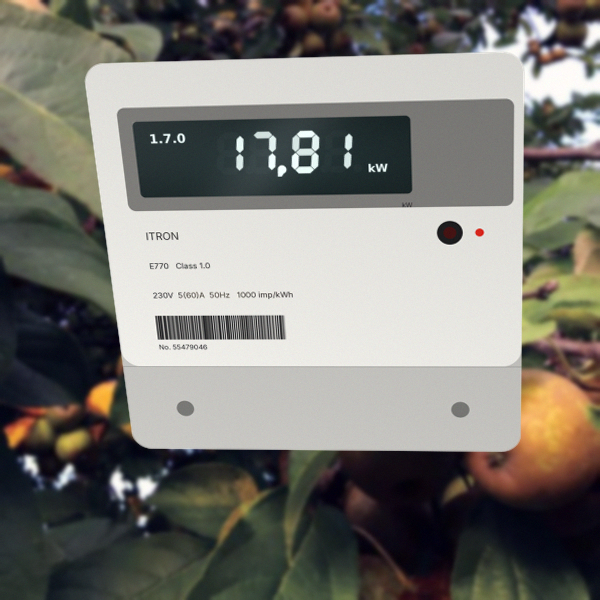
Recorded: 17.81 kW
